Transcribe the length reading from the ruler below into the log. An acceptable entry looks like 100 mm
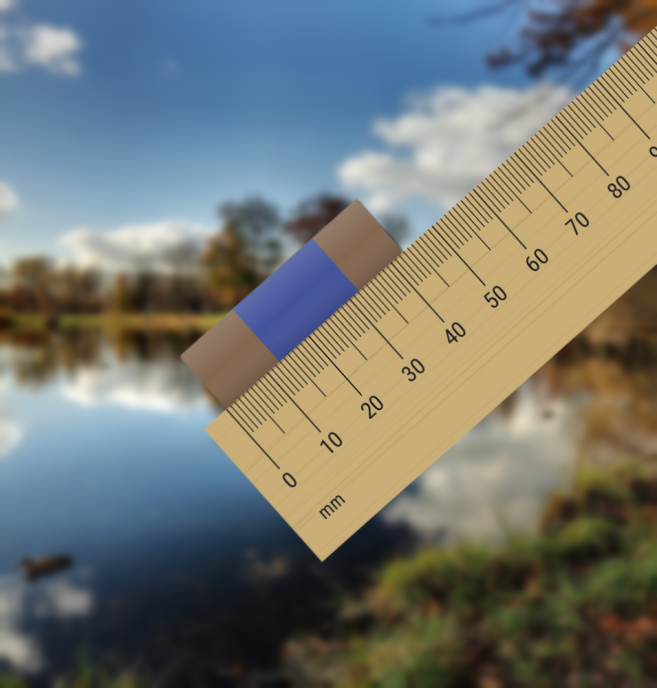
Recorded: 43 mm
